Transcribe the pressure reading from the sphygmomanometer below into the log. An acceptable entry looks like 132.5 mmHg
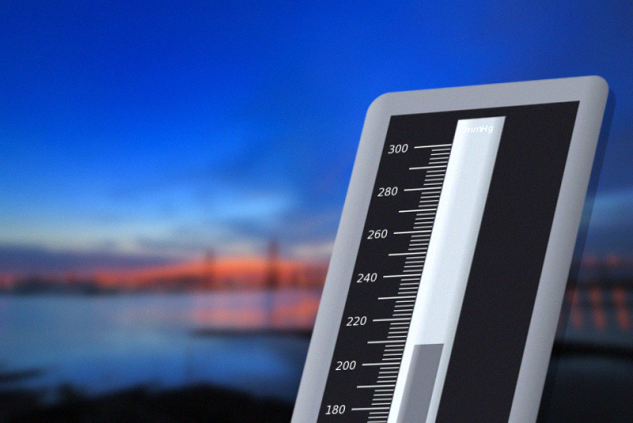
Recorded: 208 mmHg
